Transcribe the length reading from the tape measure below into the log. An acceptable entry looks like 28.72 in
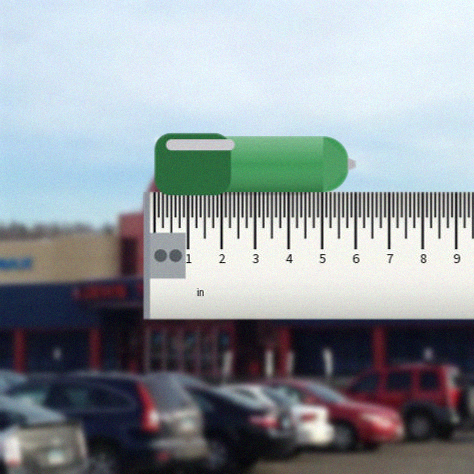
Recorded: 6 in
